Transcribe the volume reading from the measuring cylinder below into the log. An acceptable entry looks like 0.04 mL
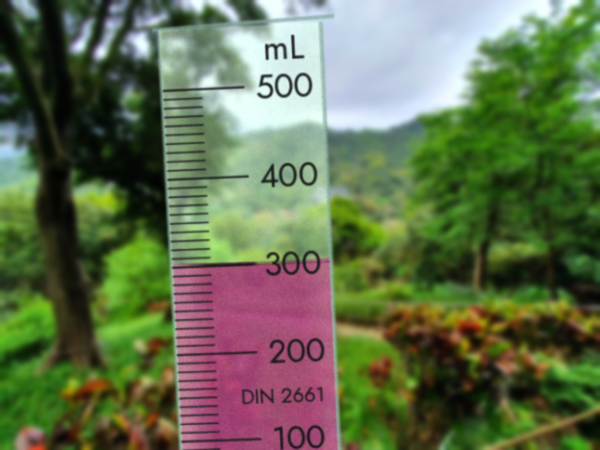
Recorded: 300 mL
